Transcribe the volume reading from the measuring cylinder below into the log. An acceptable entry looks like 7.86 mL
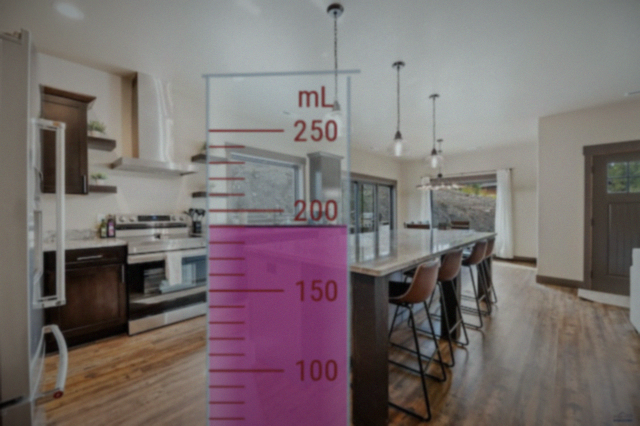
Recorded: 190 mL
